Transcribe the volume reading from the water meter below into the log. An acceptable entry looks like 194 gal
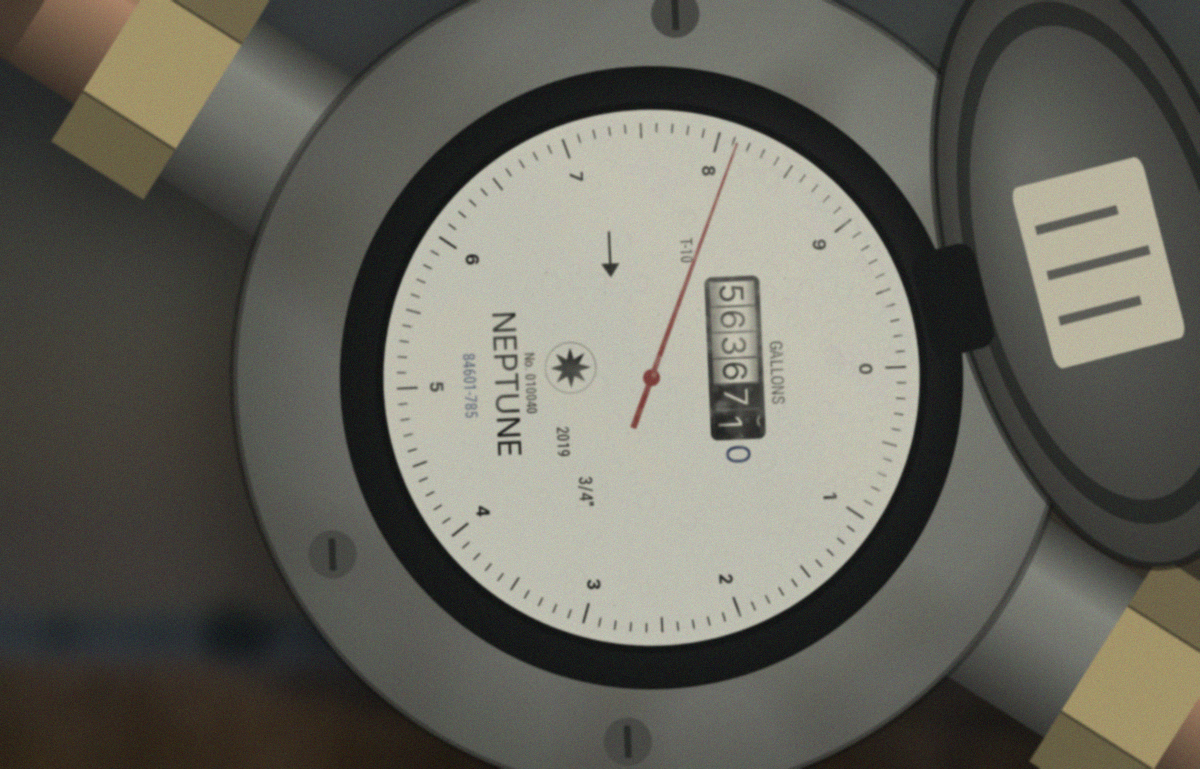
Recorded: 5636708.1 gal
